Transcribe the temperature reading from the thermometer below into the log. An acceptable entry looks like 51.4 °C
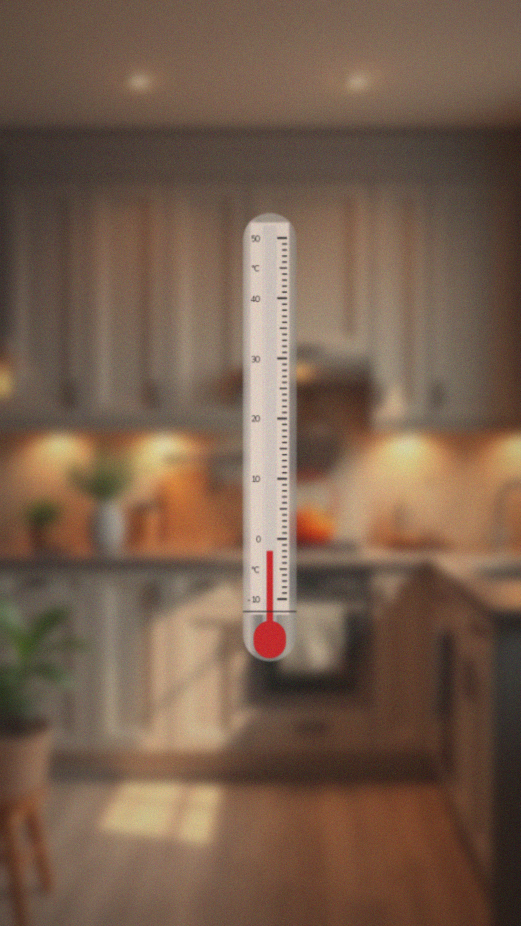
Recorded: -2 °C
